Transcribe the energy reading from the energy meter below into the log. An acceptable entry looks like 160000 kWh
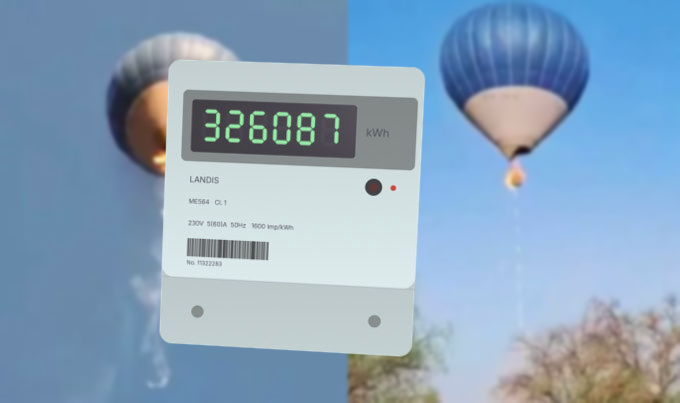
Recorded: 326087 kWh
